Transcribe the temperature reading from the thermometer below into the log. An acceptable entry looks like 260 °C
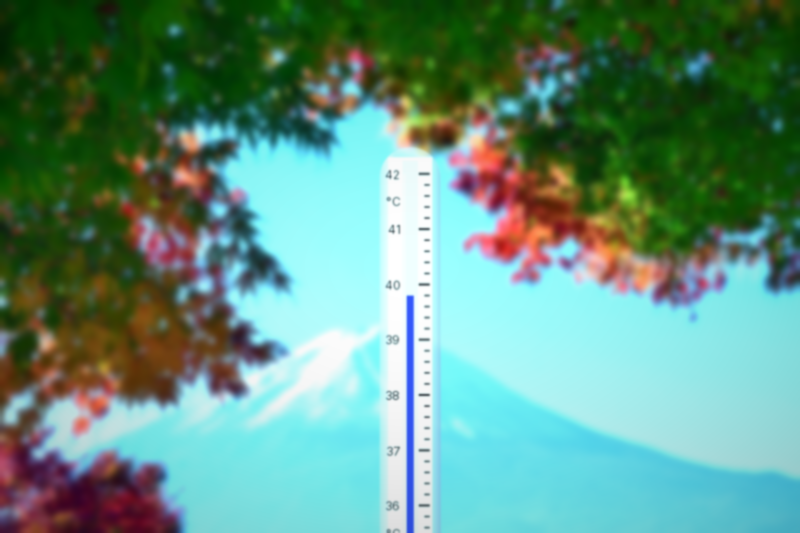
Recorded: 39.8 °C
